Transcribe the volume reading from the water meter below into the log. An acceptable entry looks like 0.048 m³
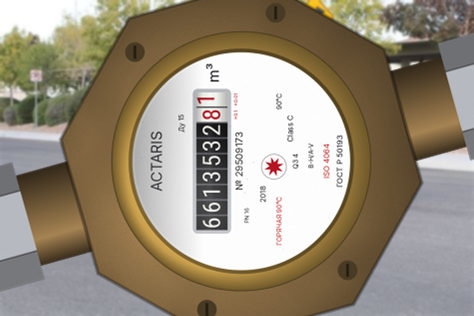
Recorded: 6613532.81 m³
